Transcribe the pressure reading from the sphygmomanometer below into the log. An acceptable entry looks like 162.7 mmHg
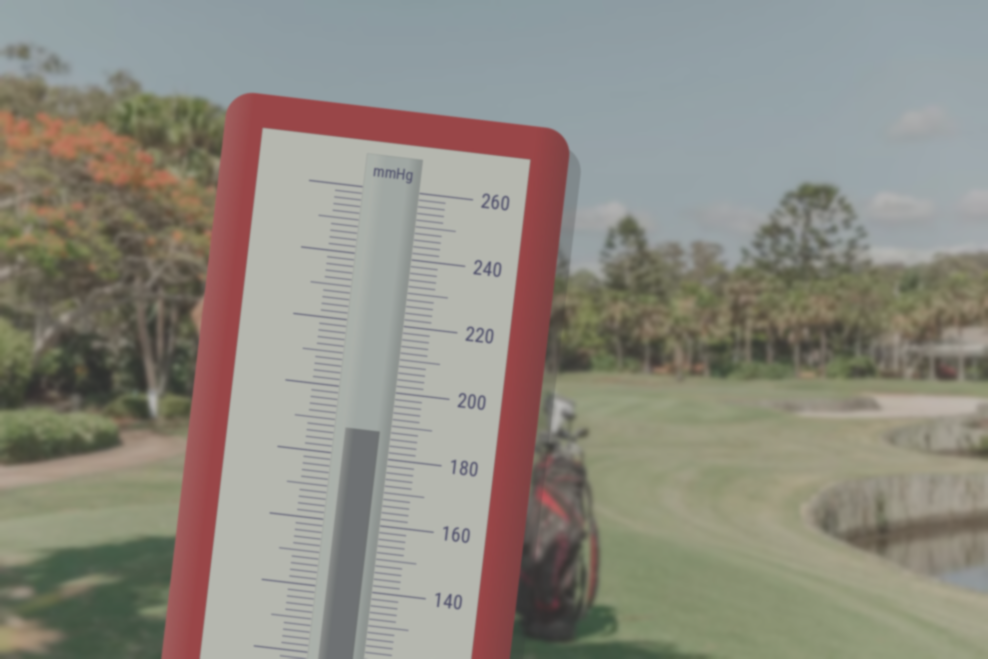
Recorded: 188 mmHg
